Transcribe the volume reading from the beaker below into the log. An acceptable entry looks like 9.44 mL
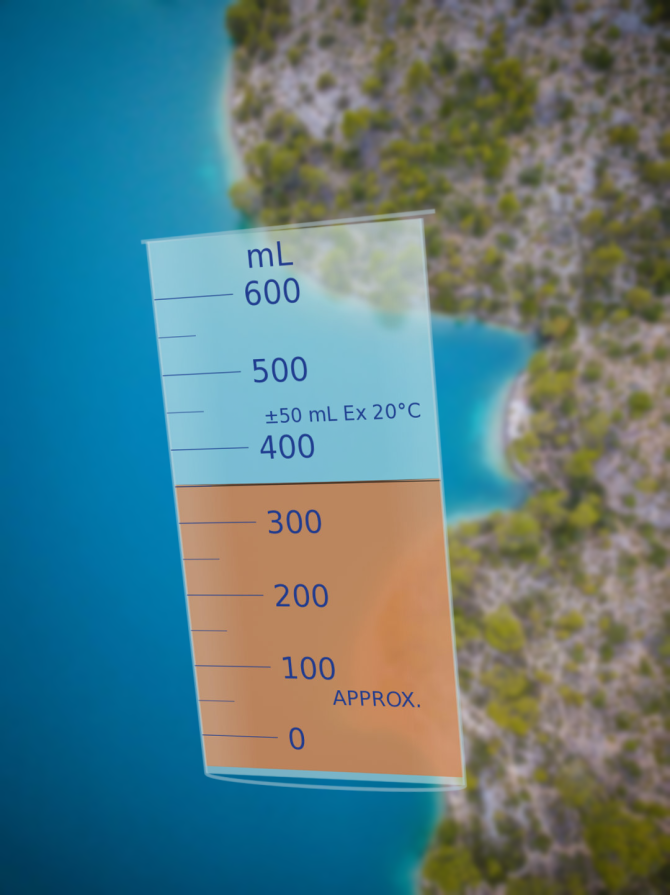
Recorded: 350 mL
